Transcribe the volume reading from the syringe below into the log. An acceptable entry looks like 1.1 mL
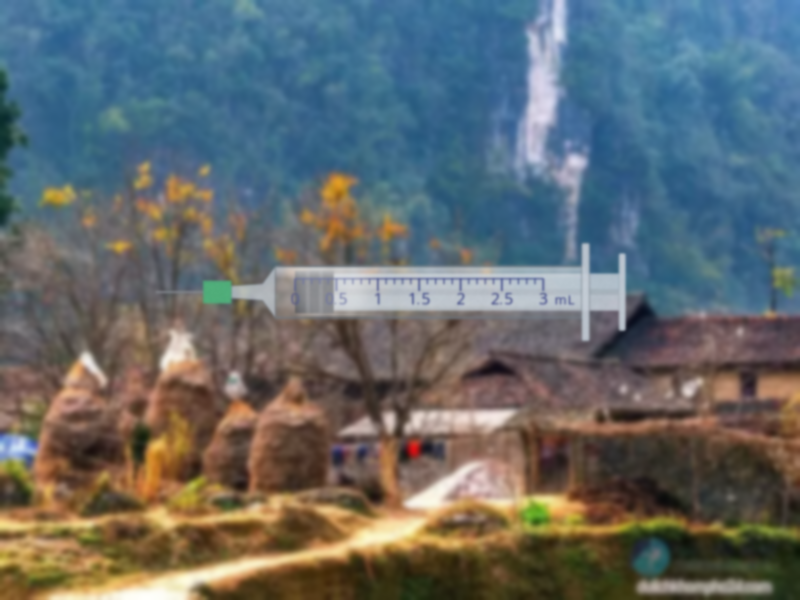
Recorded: 0 mL
